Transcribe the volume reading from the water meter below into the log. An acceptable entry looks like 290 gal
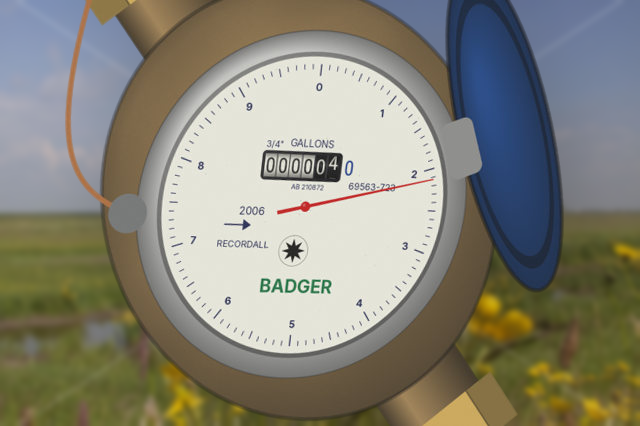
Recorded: 42.1 gal
